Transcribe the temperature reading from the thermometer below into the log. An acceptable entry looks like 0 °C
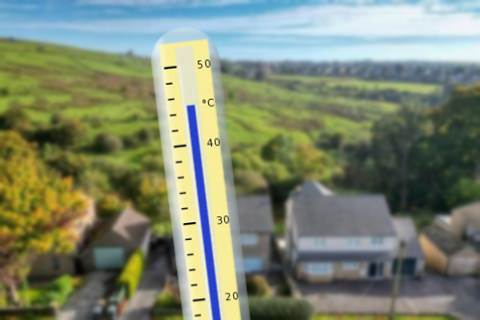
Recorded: 45 °C
